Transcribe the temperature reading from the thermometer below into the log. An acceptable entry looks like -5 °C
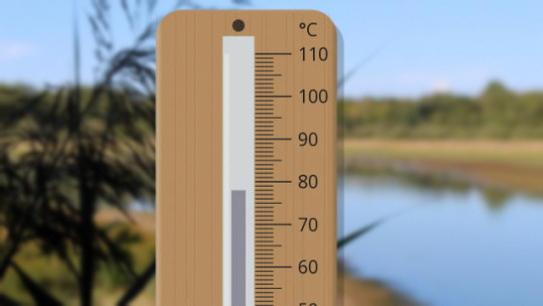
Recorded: 78 °C
